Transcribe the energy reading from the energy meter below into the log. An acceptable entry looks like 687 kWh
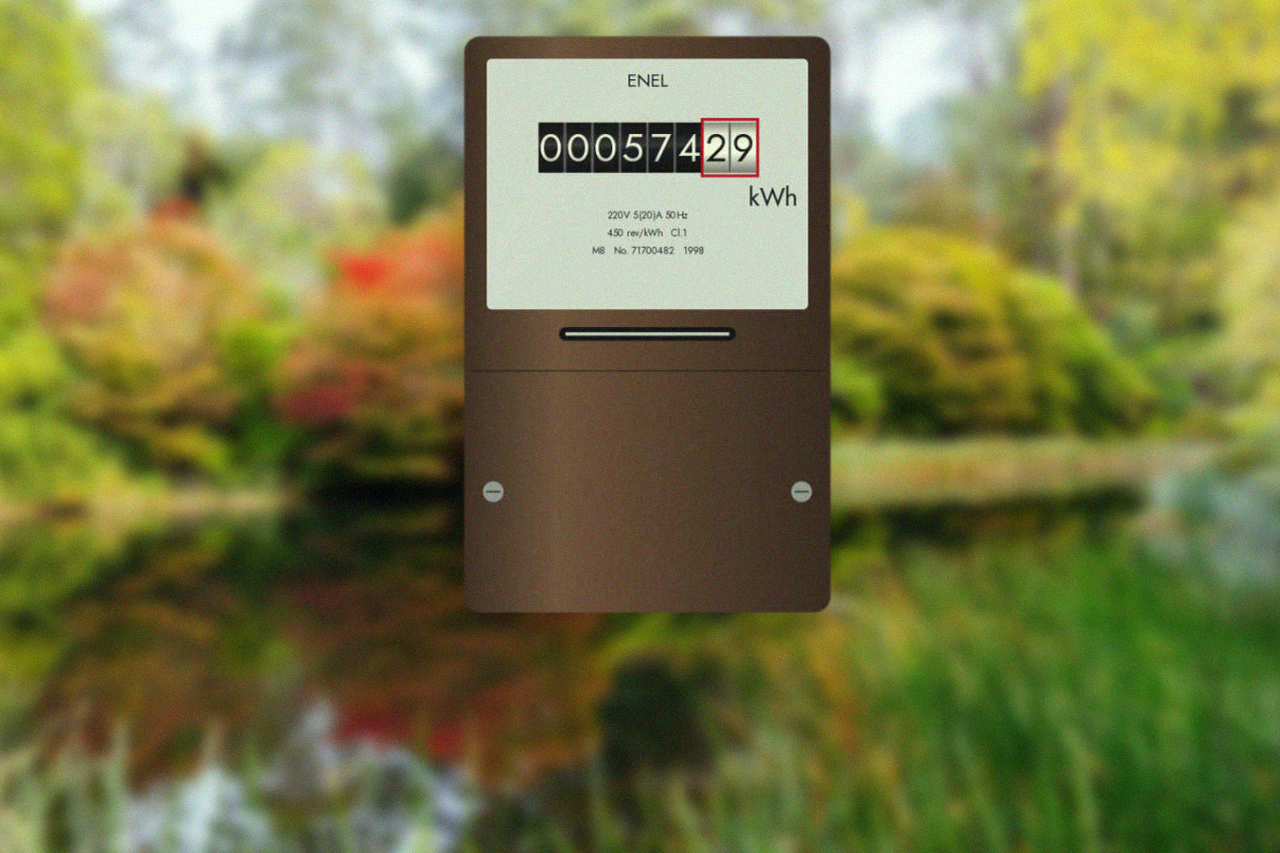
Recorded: 574.29 kWh
